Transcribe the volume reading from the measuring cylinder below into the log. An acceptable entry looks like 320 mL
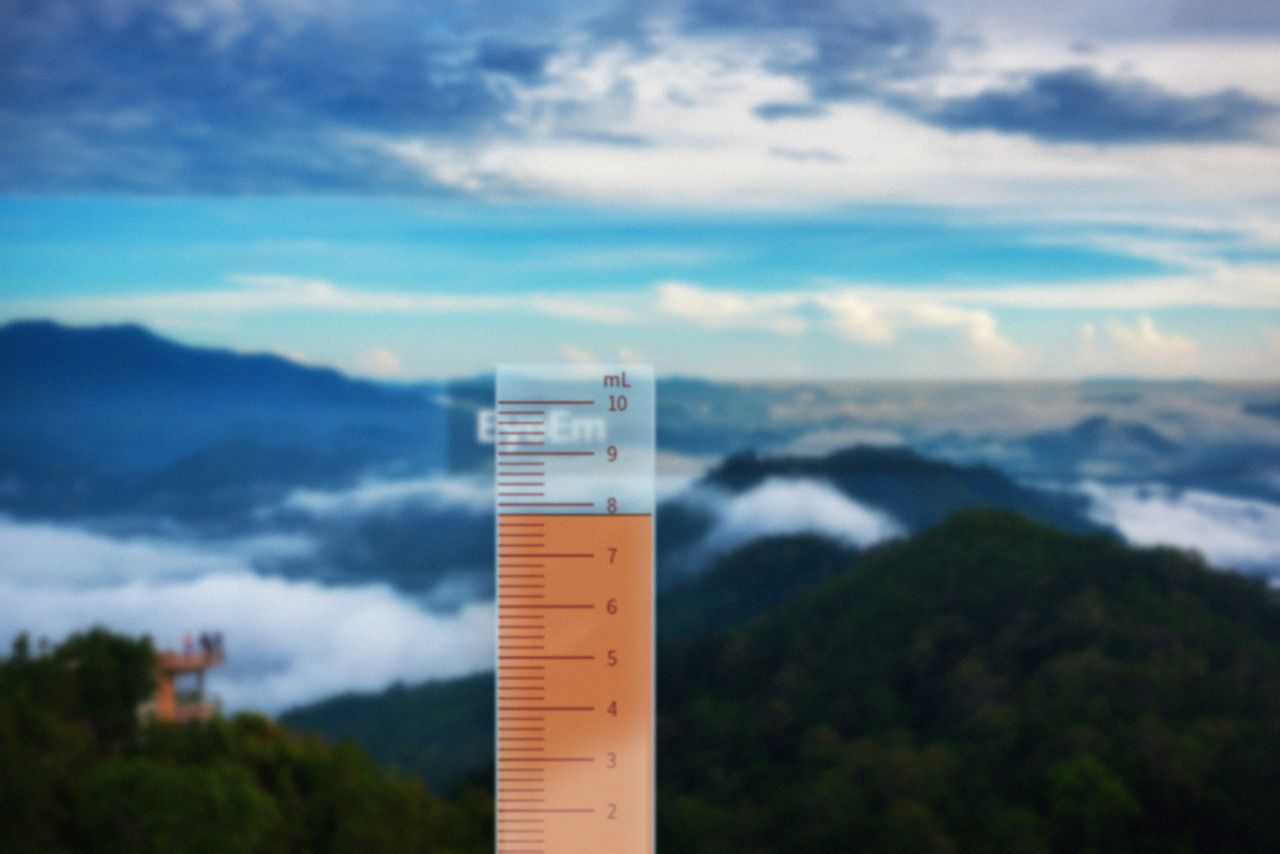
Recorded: 7.8 mL
